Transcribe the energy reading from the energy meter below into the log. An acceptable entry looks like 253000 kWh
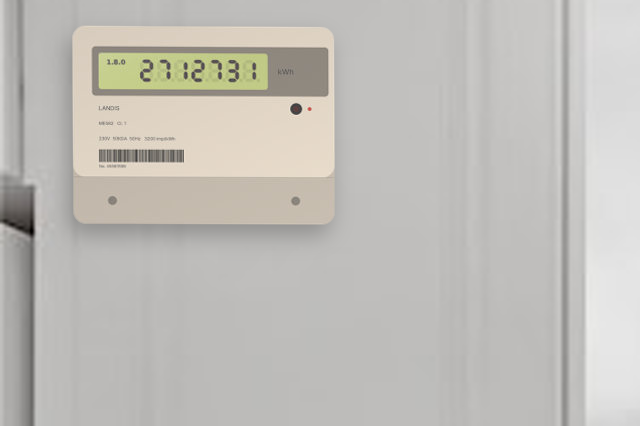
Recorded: 2712731 kWh
